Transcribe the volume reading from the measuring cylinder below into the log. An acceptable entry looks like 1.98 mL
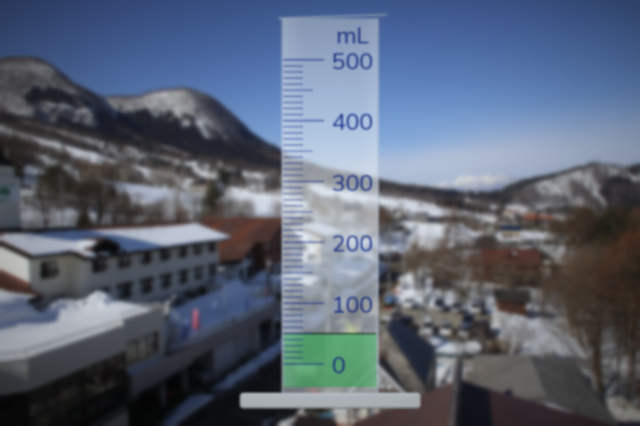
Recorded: 50 mL
